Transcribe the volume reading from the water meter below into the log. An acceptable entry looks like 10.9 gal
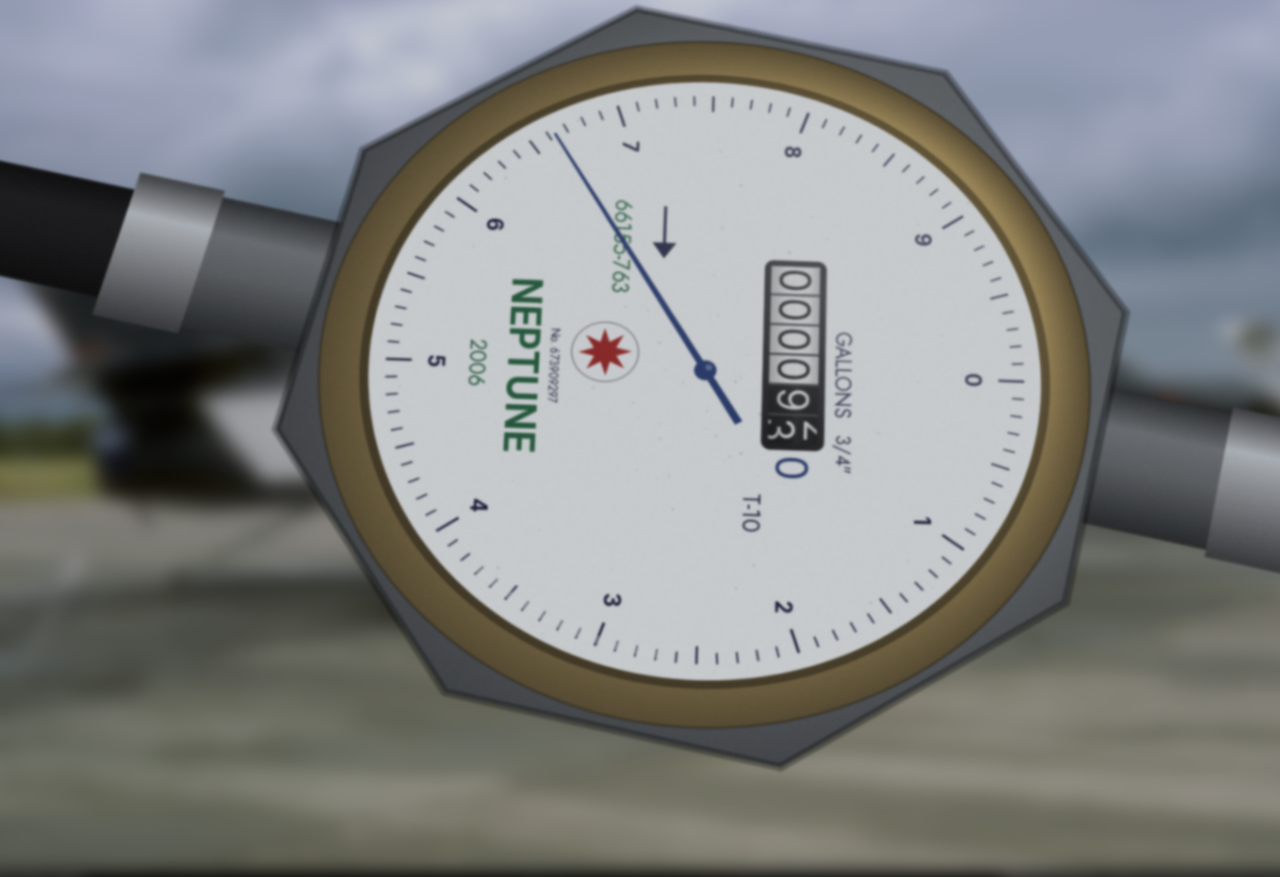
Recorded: 926.6 gal
